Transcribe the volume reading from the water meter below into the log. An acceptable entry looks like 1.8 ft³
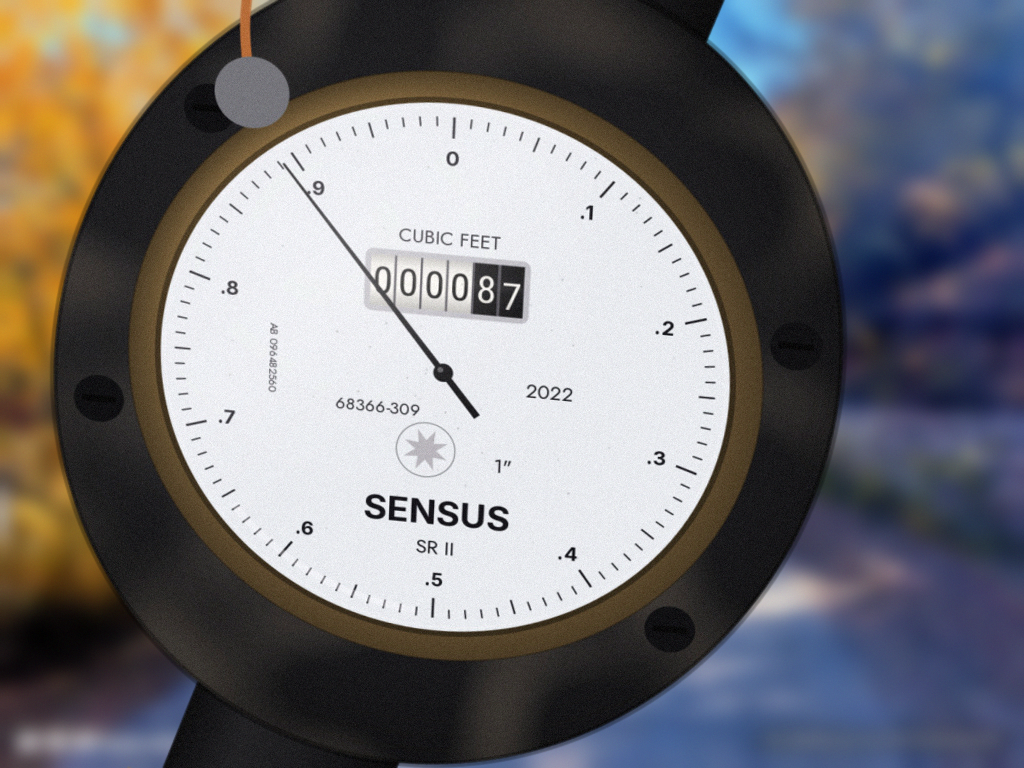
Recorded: 86.89 ft³
